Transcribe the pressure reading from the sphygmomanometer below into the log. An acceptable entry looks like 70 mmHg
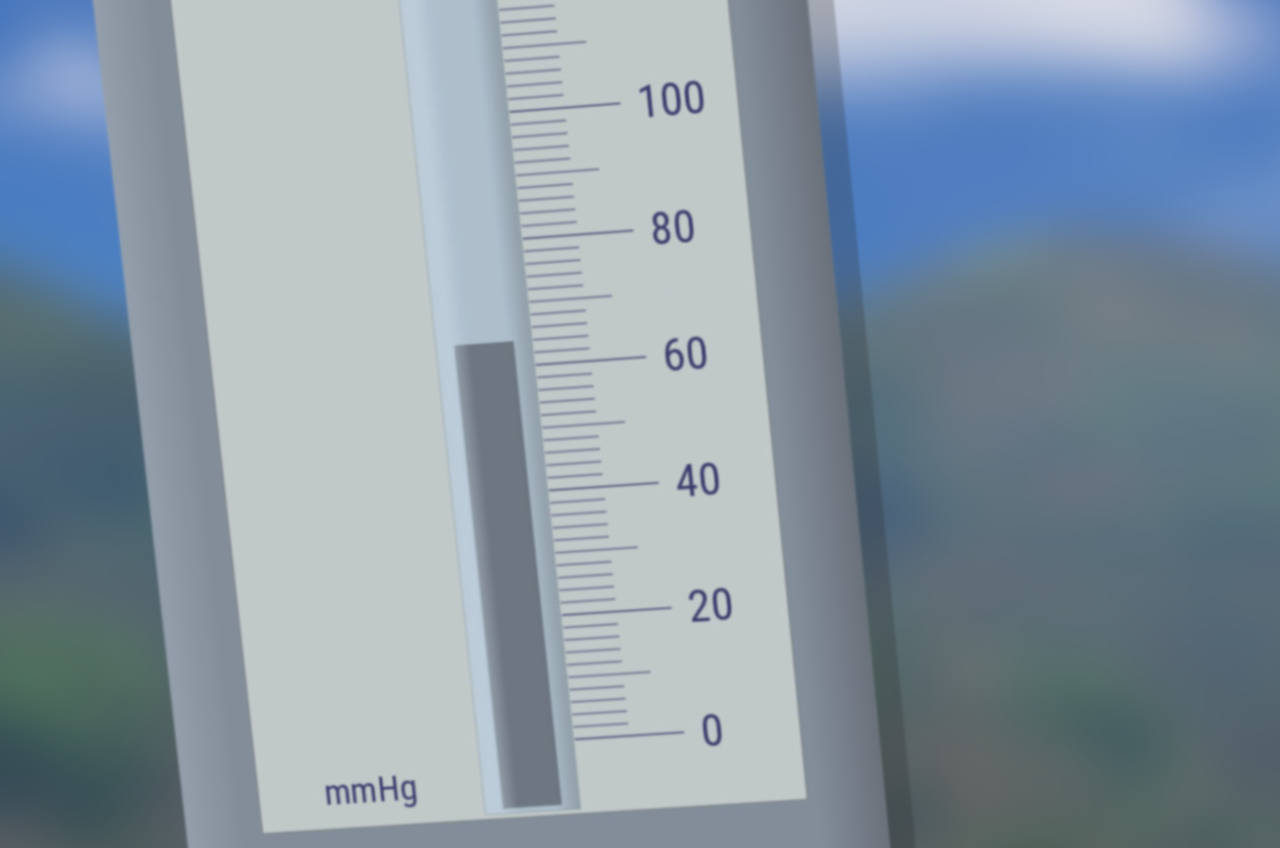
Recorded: 64 mmHg
